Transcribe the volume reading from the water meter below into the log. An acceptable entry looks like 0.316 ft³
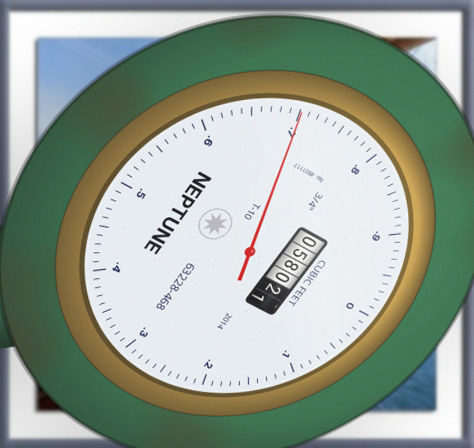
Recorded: 58020.70 ft³
